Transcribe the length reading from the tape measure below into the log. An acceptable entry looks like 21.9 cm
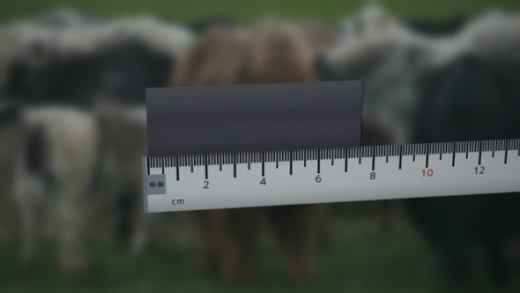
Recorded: 7.5 cm
